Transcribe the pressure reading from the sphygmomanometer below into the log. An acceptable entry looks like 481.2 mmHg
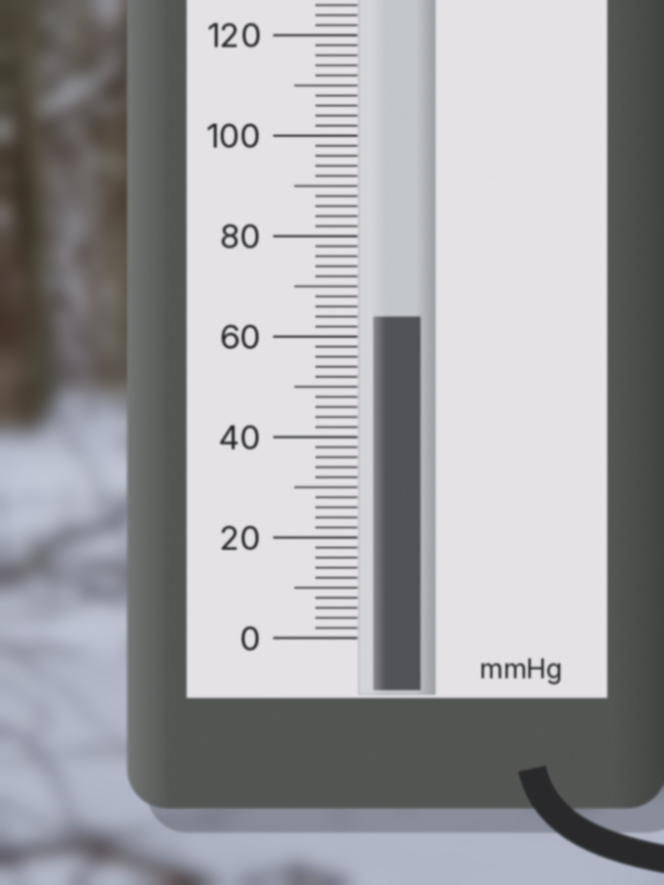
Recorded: 64 mmHg
